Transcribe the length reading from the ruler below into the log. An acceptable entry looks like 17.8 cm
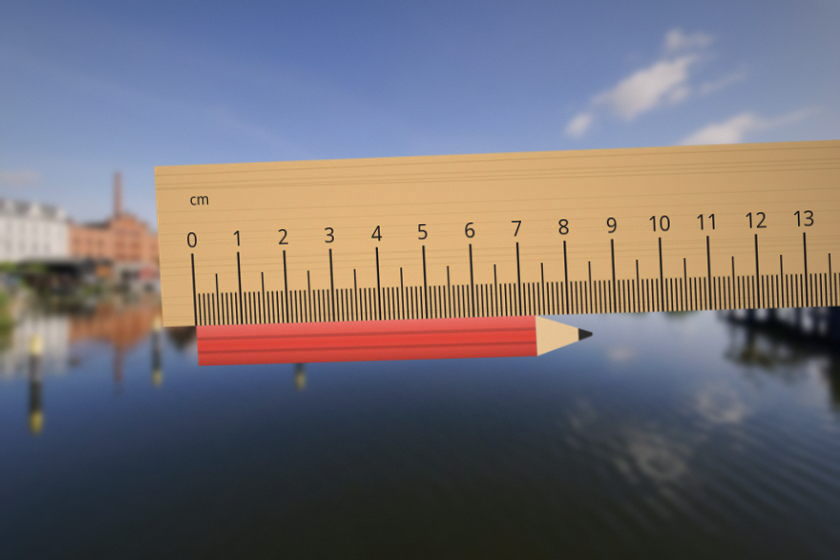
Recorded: 8.5 cm
